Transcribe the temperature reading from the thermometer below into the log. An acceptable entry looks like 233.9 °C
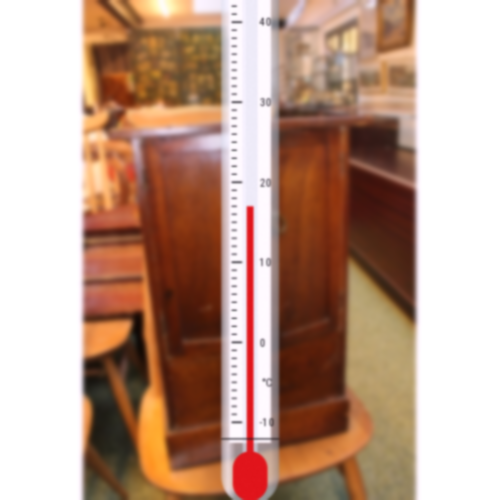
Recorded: 17 °C
